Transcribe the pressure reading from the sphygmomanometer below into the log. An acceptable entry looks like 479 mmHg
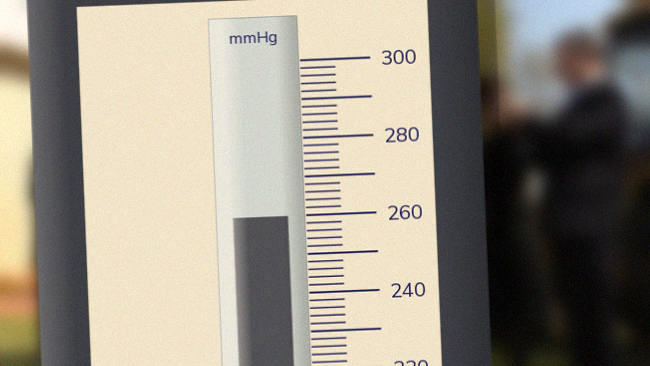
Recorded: 260 mmHg
